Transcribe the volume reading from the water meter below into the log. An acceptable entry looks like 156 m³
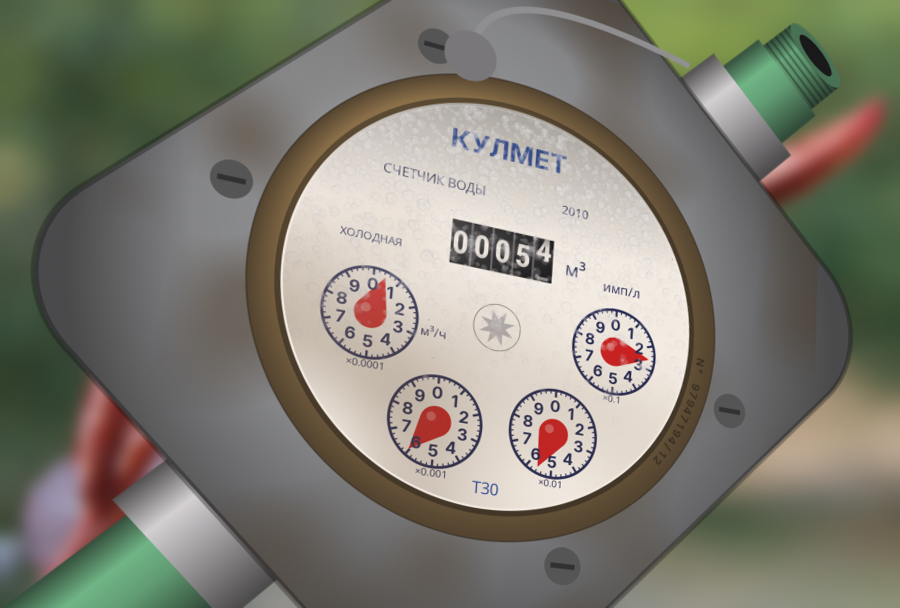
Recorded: 54.2560 m³
